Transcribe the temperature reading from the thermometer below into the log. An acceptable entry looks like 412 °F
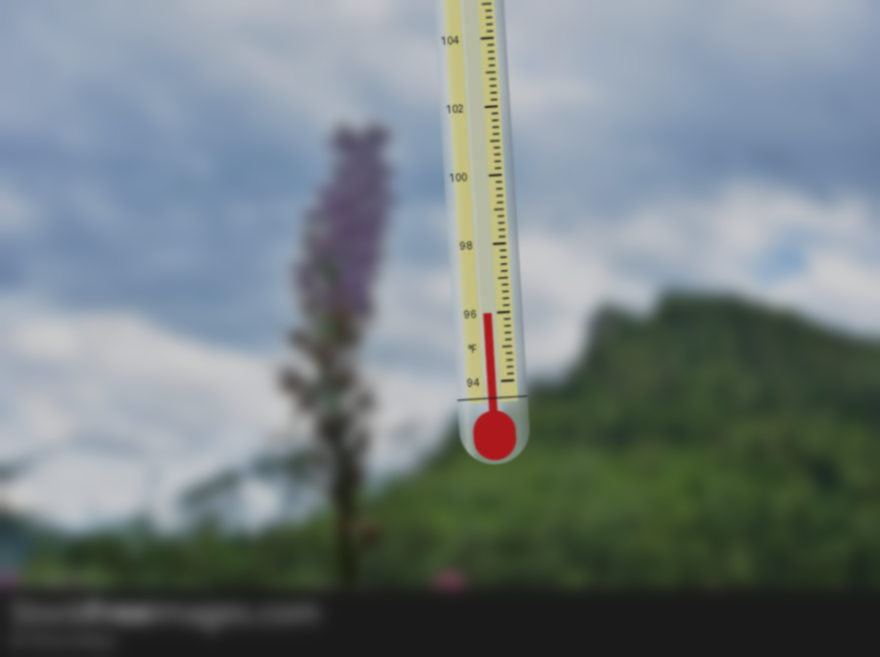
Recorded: 96 °F
